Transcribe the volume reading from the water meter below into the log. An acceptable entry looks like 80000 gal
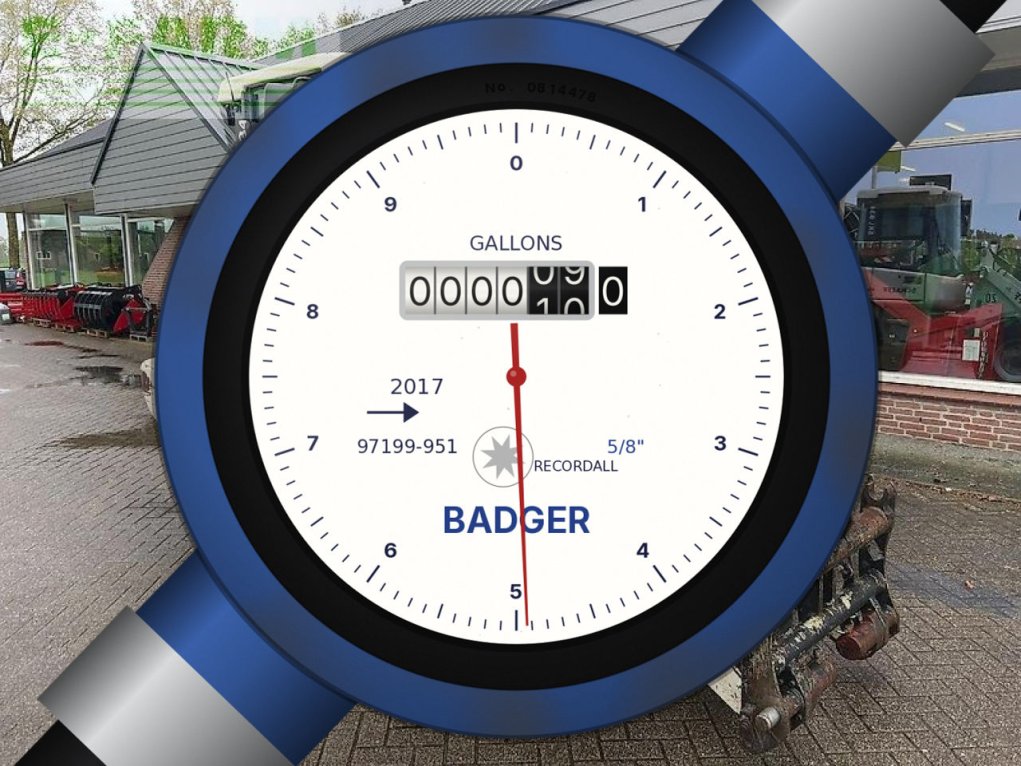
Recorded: 94.9 gal
